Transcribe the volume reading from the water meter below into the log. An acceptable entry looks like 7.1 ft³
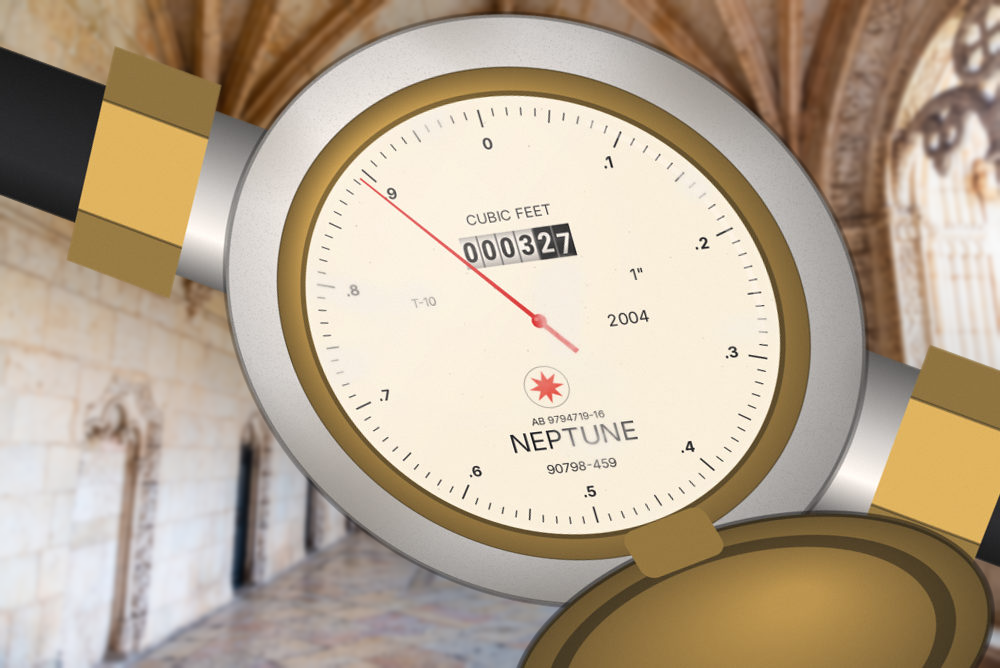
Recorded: 326.89 ft³
